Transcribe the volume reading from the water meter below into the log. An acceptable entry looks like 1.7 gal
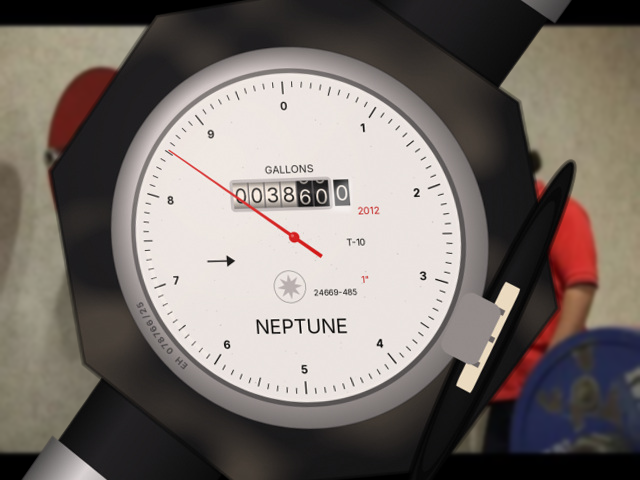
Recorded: 38598.5 gal
